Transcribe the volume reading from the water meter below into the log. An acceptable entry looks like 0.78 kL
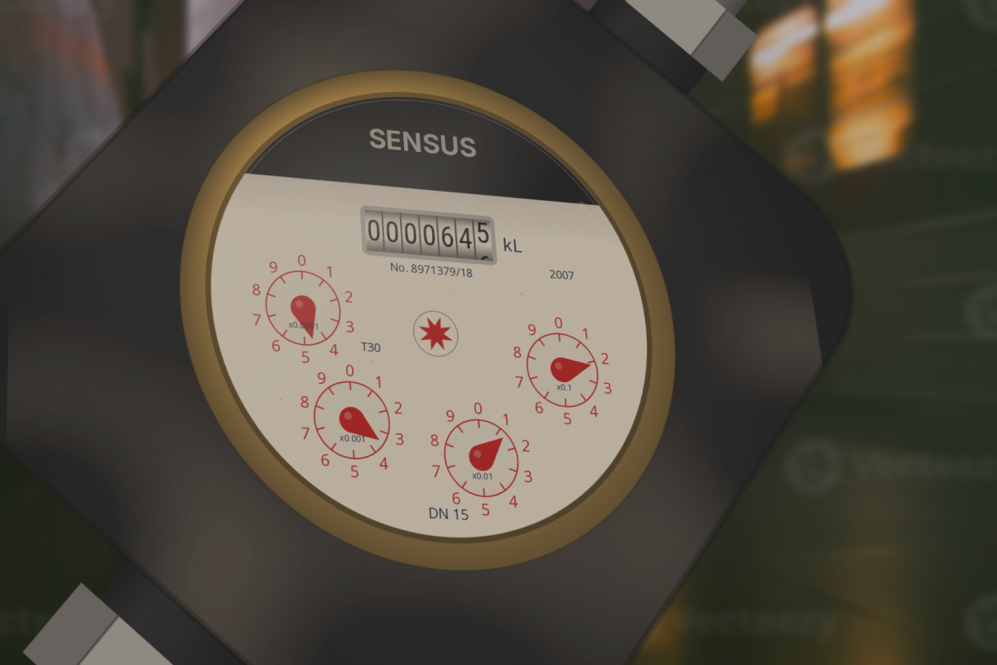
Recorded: 645.2134 kL
